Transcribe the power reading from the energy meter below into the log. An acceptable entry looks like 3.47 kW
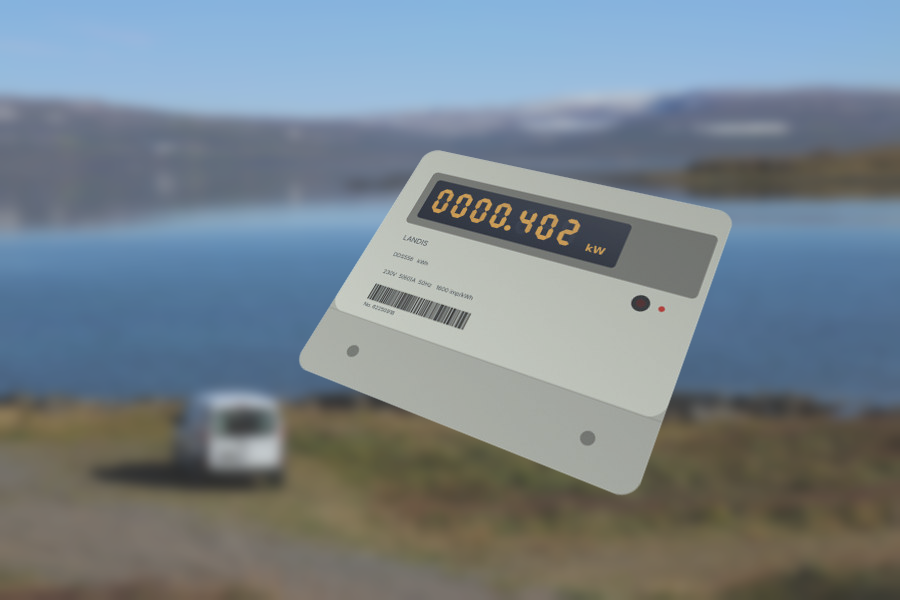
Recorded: 0.402 kW
